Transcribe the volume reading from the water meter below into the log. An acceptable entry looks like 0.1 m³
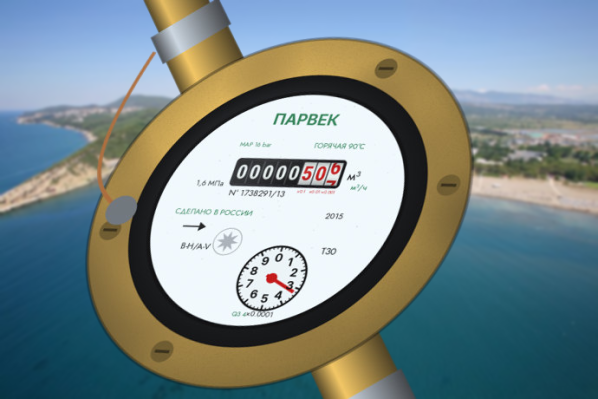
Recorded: 0.5063 m³
